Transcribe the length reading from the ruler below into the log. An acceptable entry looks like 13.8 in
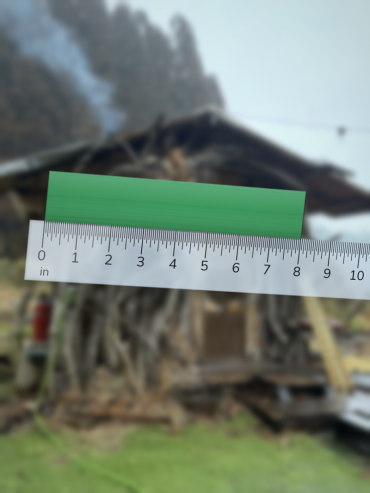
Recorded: 8 in
